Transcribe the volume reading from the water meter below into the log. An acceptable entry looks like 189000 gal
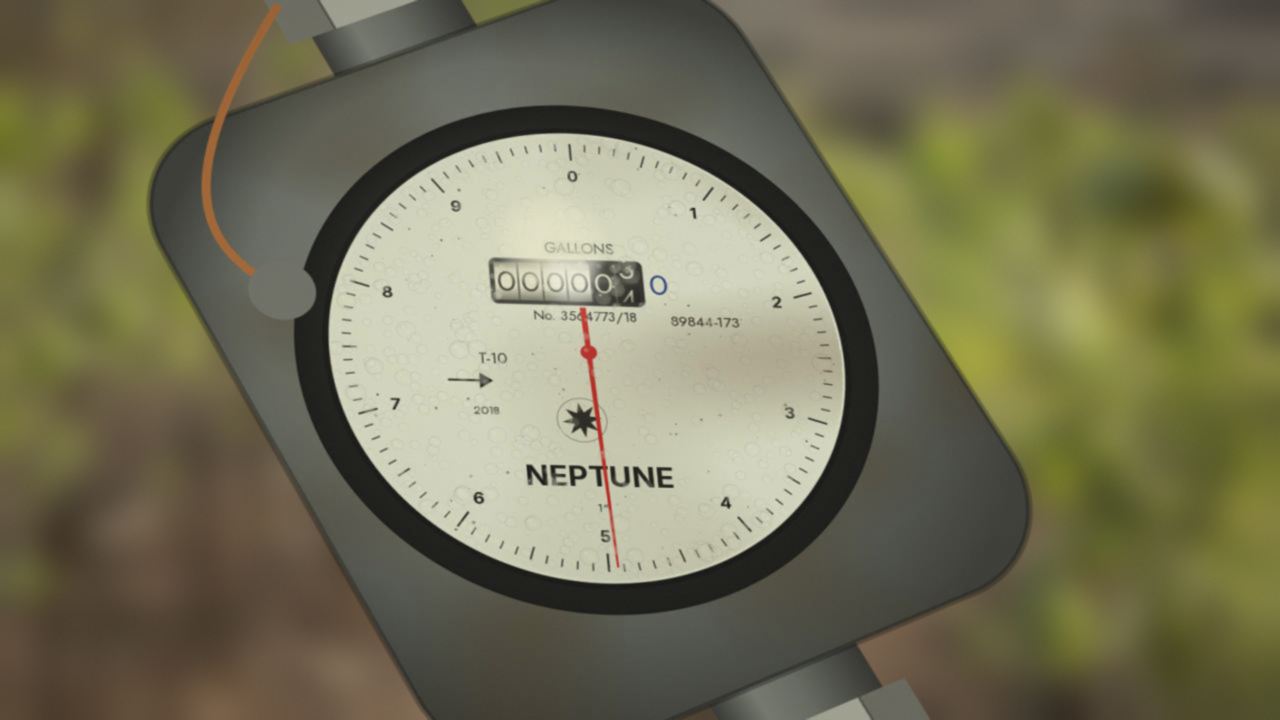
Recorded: 34.9 gal
